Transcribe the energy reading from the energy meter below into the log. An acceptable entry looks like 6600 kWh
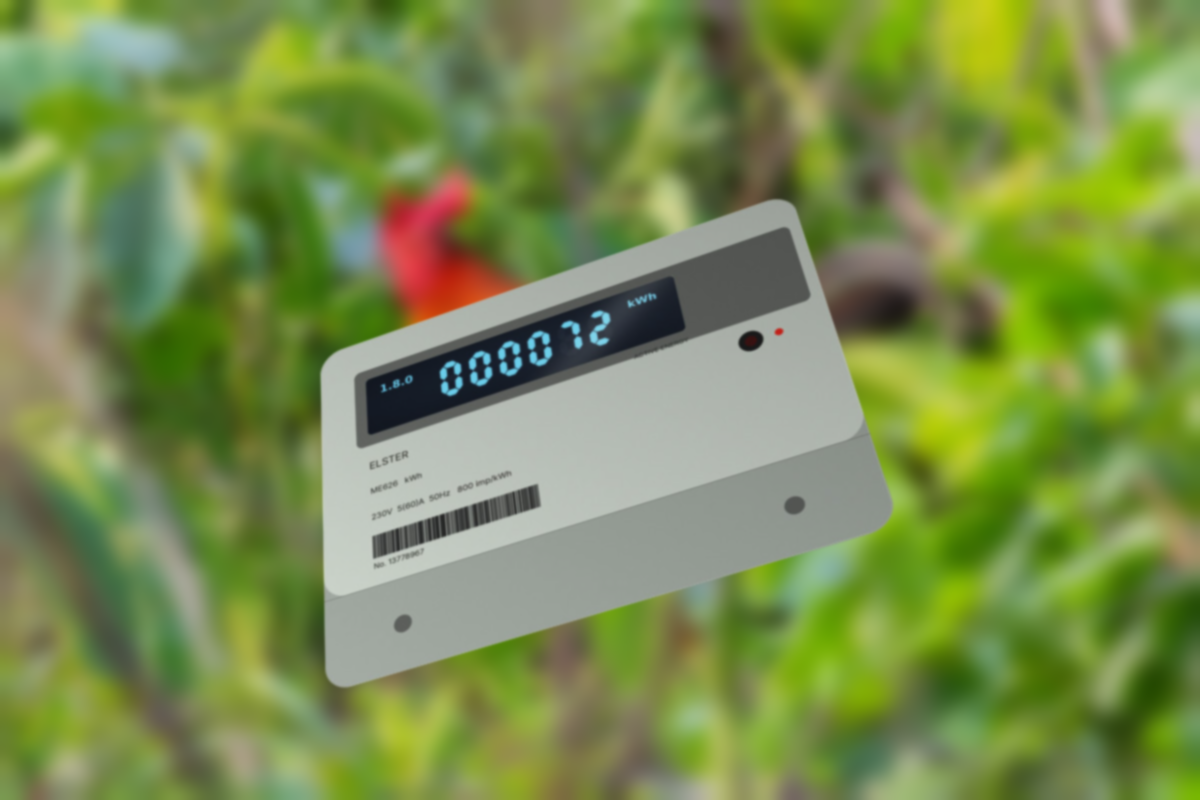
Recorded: 72 kWh
